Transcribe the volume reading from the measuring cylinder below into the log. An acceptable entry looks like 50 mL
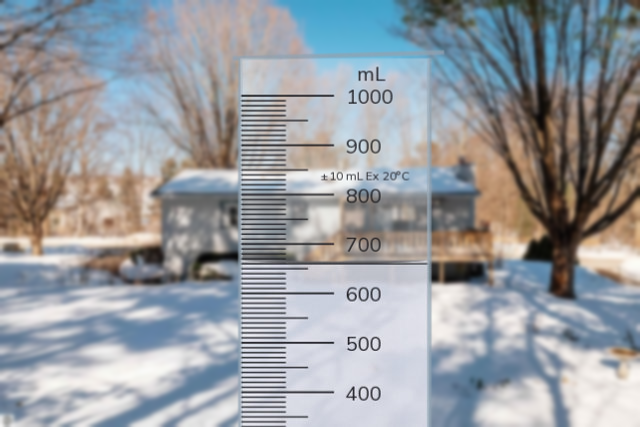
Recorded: 660 mL
